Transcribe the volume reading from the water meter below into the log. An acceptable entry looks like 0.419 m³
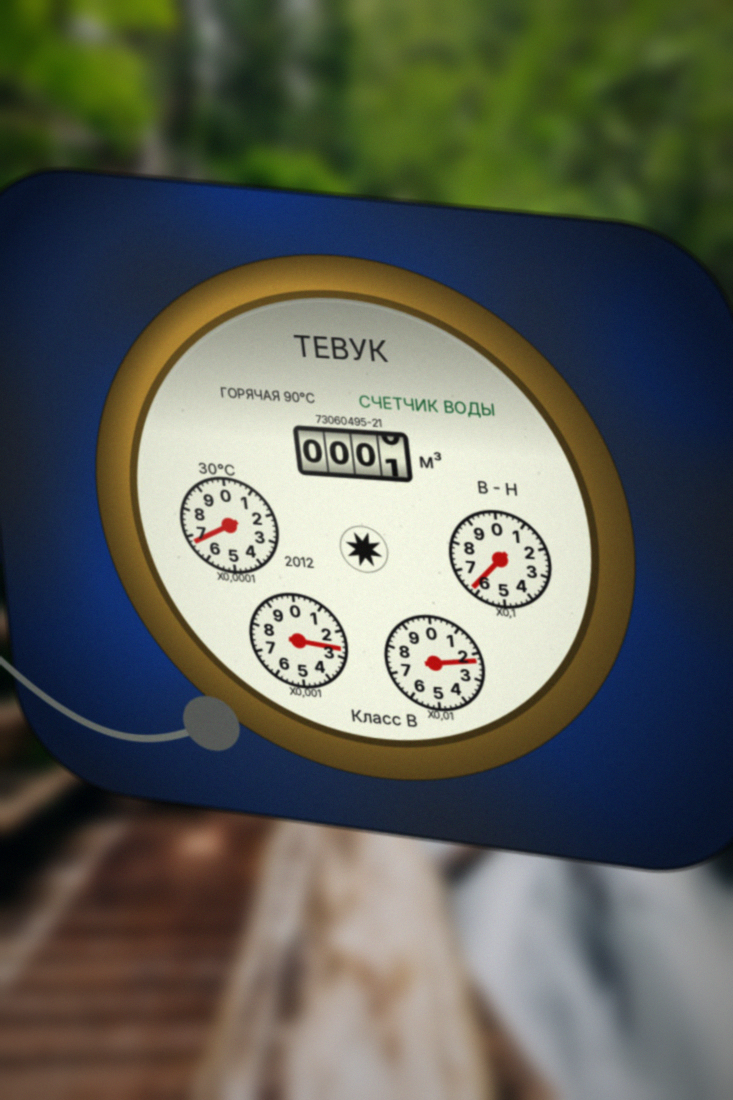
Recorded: 0.6226 m³
